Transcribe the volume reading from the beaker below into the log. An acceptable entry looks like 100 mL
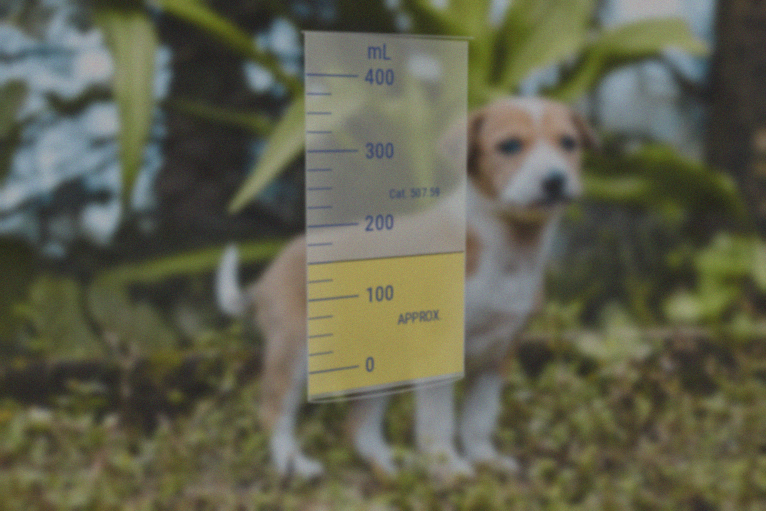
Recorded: 150 mL
